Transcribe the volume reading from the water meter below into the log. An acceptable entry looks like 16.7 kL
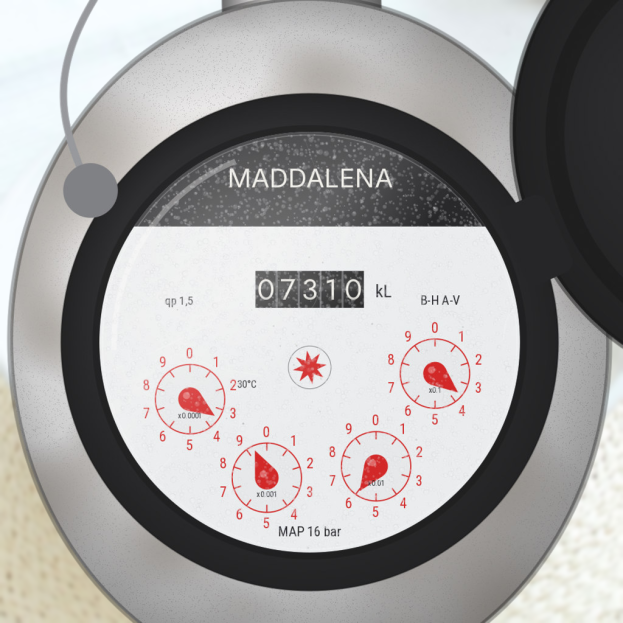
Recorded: 7310.3593 kL
